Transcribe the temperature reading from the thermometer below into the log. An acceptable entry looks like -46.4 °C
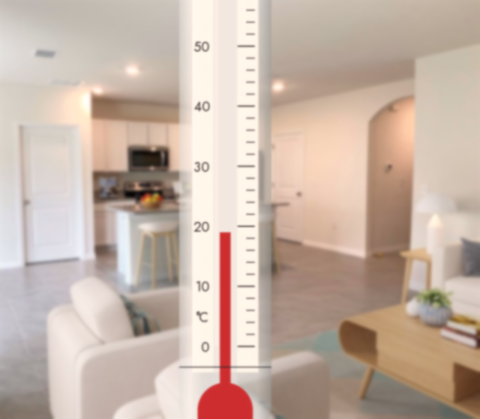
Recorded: 19 °C
